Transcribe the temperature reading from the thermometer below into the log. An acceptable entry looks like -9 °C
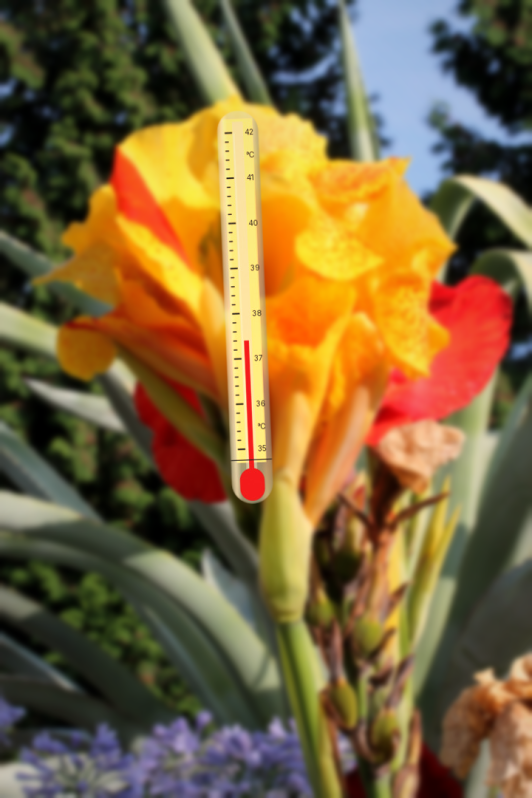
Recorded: 37.4 °C
